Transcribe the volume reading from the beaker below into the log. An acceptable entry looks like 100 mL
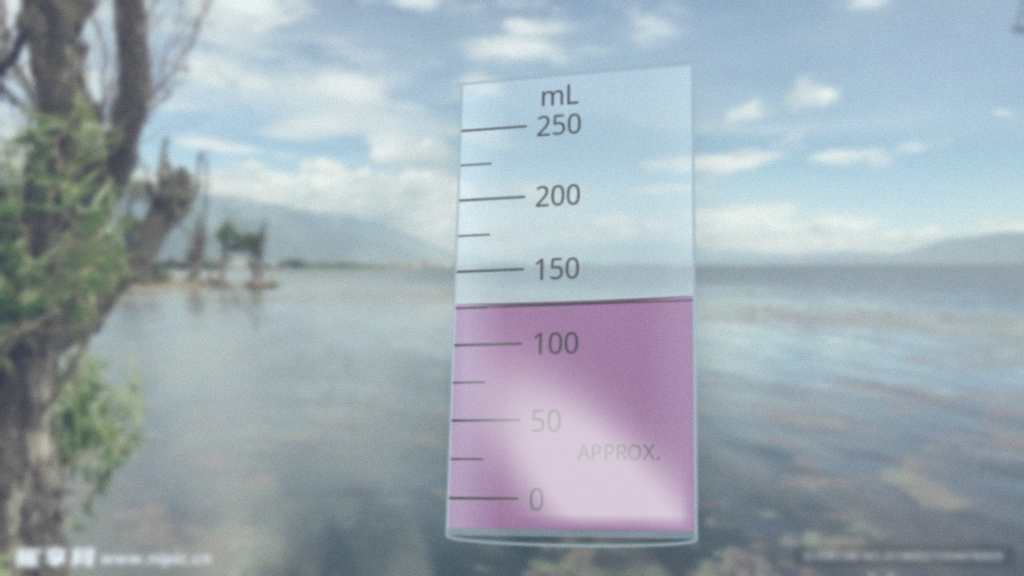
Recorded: 125 mL
